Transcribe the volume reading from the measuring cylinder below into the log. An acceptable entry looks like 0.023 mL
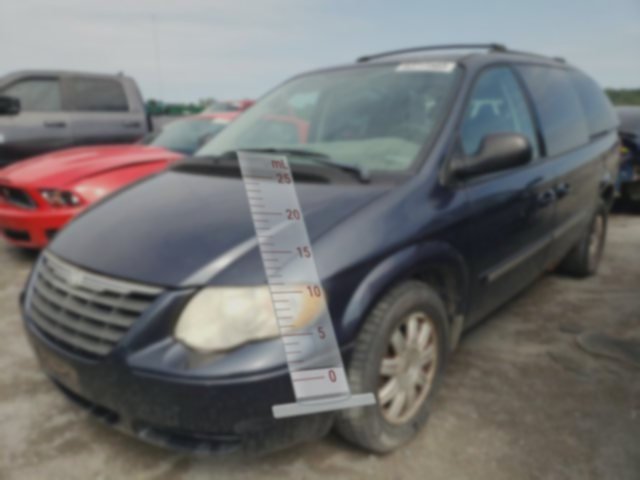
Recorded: 1 mL
